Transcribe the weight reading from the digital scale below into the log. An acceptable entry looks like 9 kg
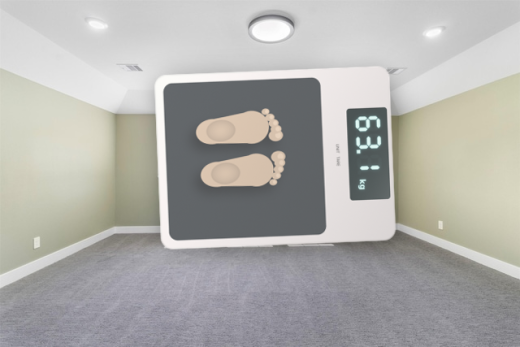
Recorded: 63.1 kg
